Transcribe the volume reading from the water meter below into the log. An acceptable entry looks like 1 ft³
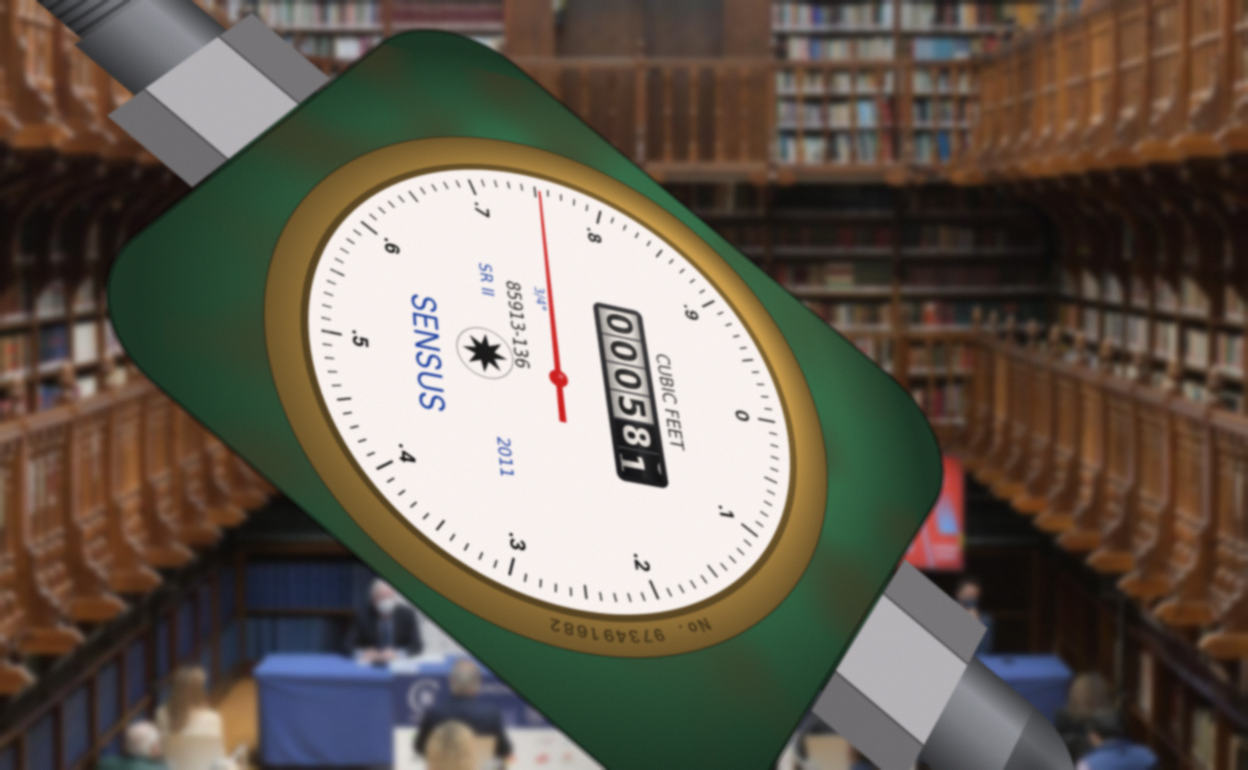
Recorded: 580.75 ft³
